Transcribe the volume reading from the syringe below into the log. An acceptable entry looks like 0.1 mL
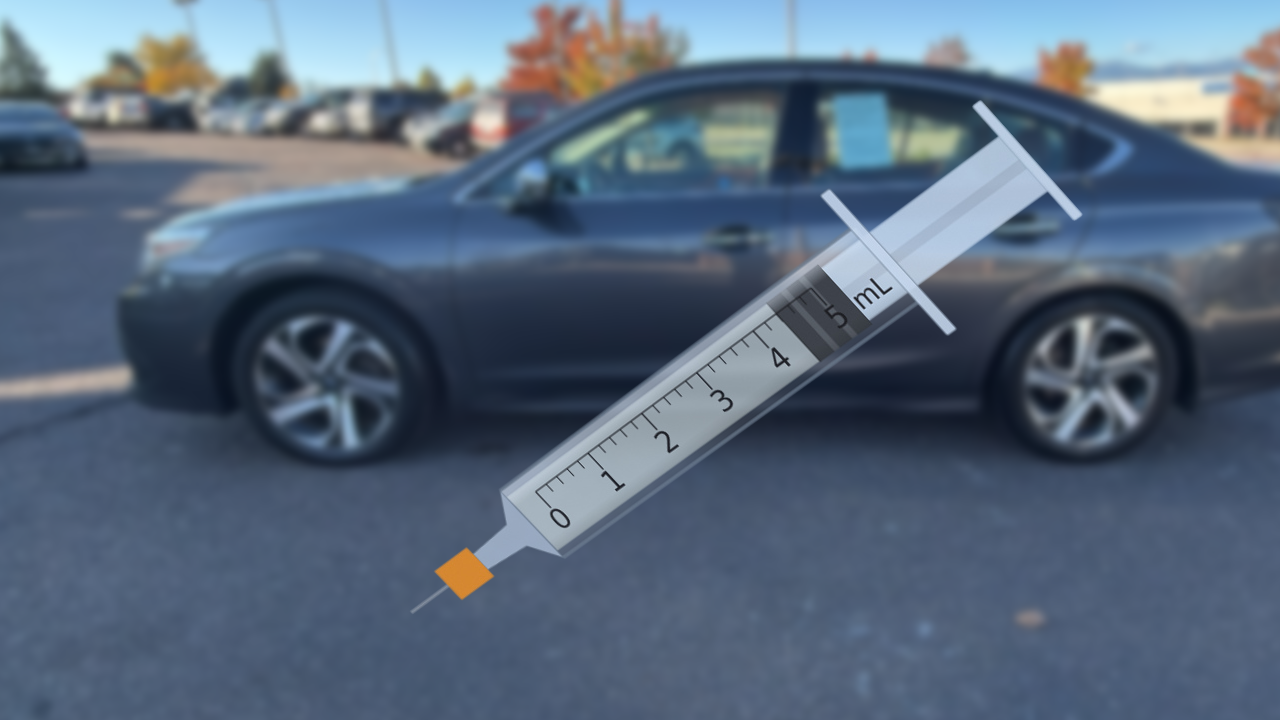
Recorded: 4.4 mL
